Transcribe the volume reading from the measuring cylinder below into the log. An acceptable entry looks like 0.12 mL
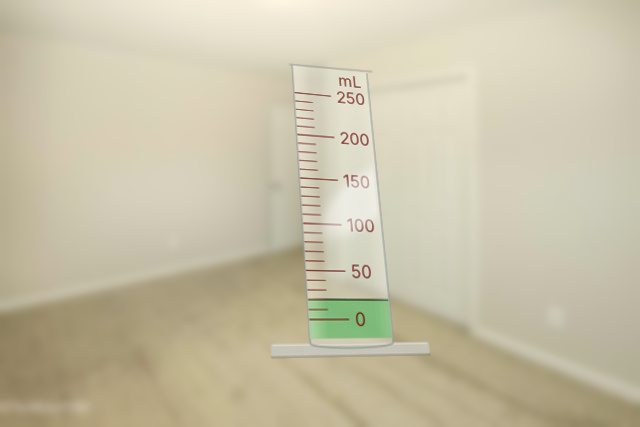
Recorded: 20 mL
